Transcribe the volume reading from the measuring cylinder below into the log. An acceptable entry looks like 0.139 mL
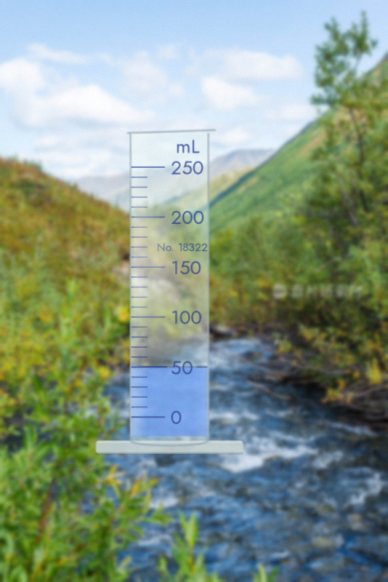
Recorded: 50 mL
